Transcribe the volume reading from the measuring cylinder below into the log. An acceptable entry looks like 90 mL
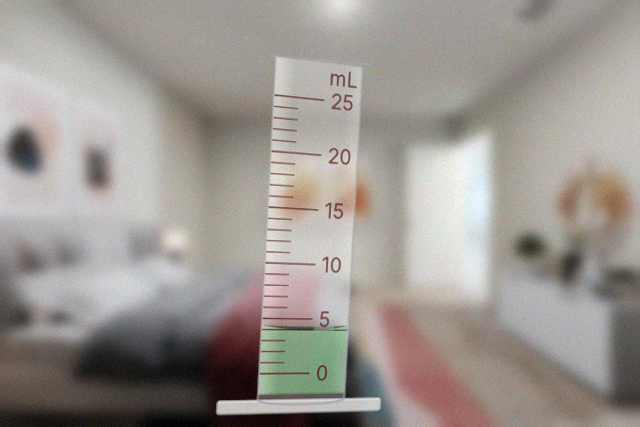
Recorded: 4 mL
